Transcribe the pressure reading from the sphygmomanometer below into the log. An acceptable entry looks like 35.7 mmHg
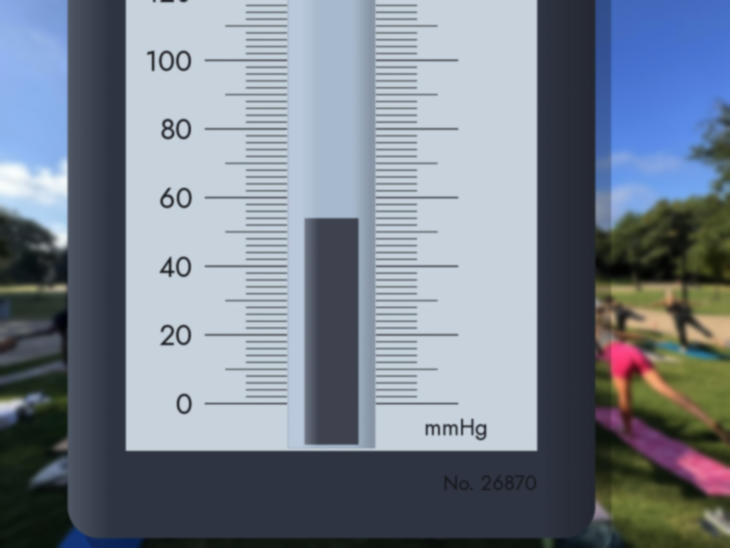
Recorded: 54 mmHg
